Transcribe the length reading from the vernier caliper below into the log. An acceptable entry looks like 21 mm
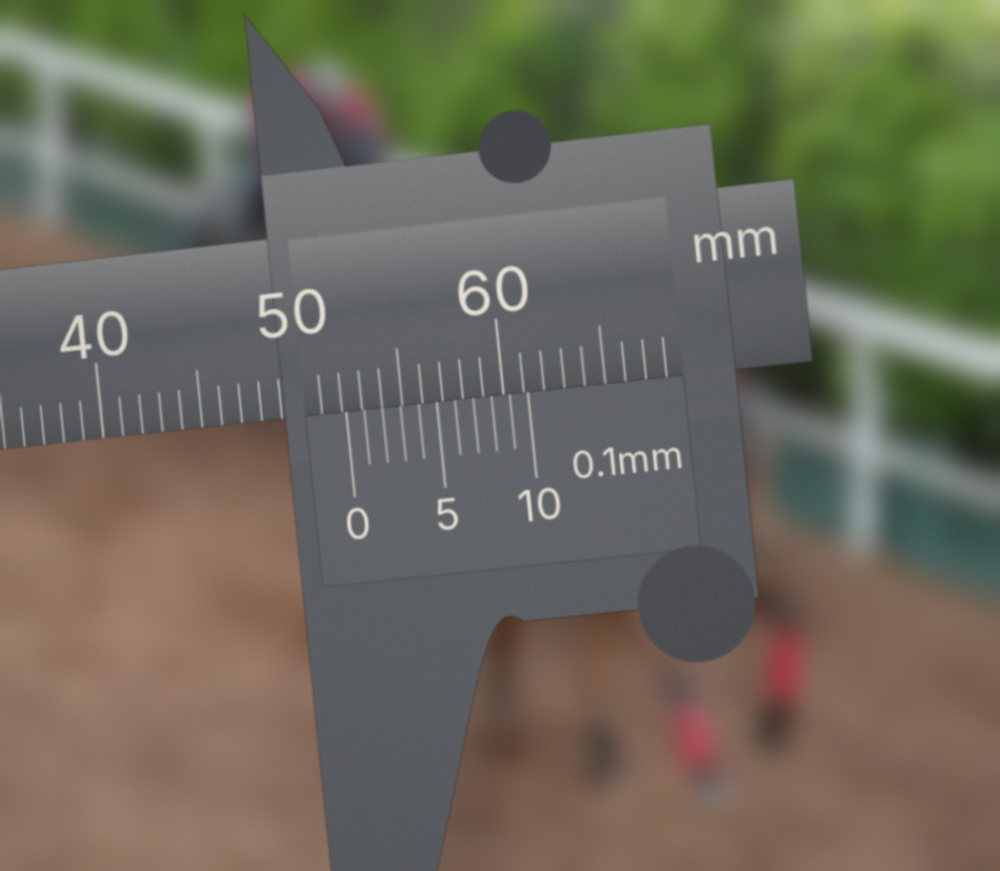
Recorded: 52.2 mm
